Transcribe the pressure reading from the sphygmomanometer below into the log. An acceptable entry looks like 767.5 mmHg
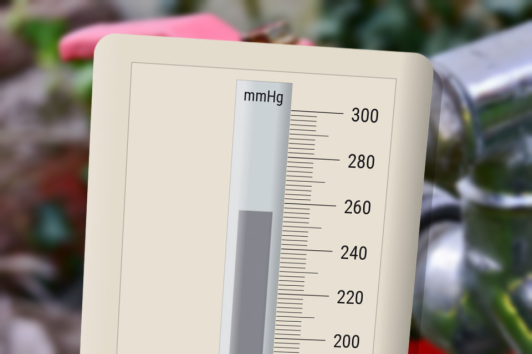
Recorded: 256 mmHg
